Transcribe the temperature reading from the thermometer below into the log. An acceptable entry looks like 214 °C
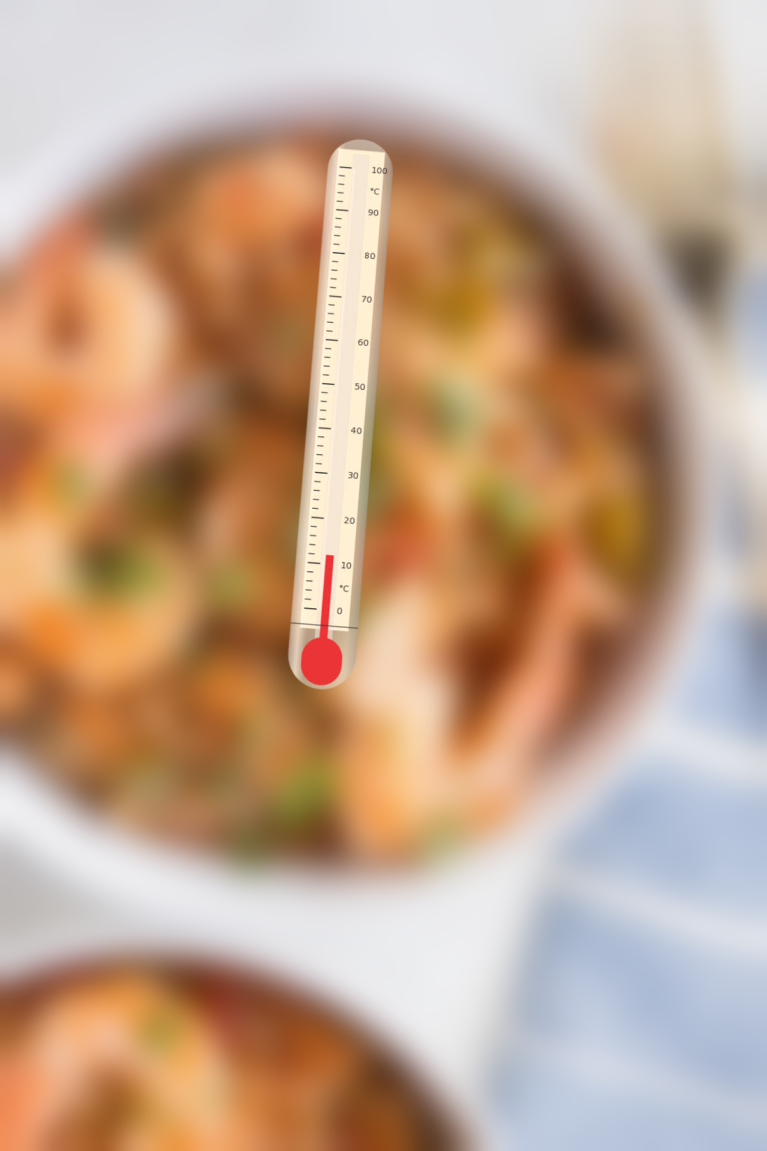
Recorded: 12 °C
